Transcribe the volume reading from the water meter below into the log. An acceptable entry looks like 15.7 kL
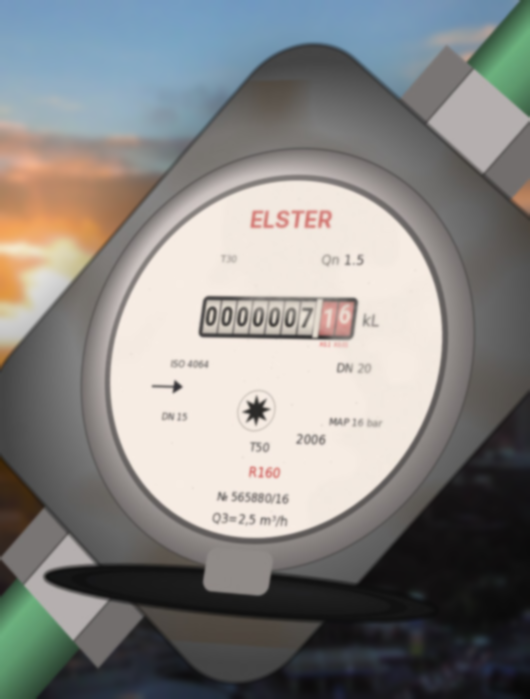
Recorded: 7.16 kL
